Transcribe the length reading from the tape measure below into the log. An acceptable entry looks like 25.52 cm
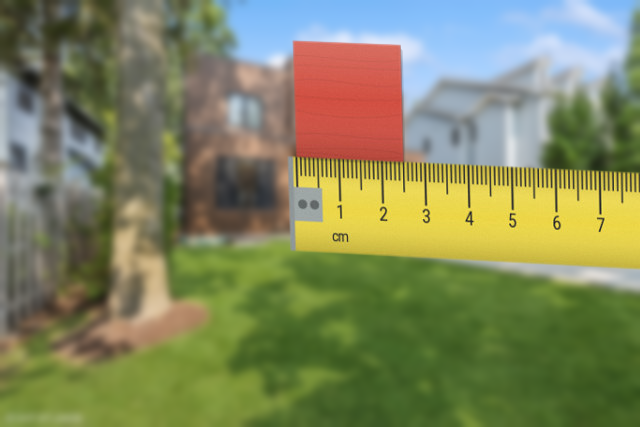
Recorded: 2.5 cm
